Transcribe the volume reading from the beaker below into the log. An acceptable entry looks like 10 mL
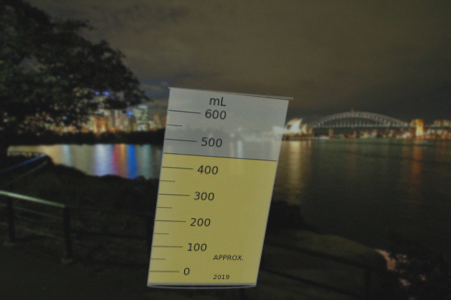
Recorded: 450 mL
